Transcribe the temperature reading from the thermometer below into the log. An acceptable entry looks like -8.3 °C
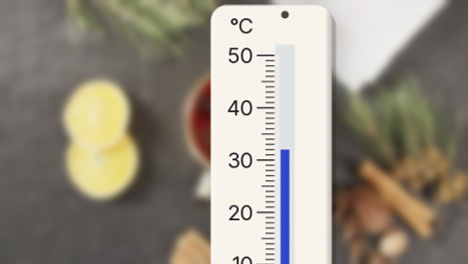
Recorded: 32 °C
